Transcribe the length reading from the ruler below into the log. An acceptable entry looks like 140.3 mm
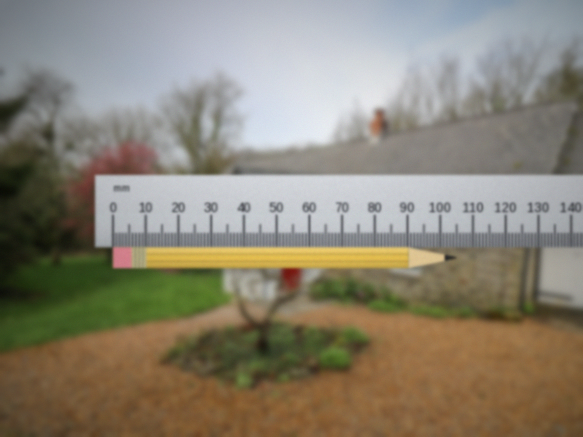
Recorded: 105 mm
